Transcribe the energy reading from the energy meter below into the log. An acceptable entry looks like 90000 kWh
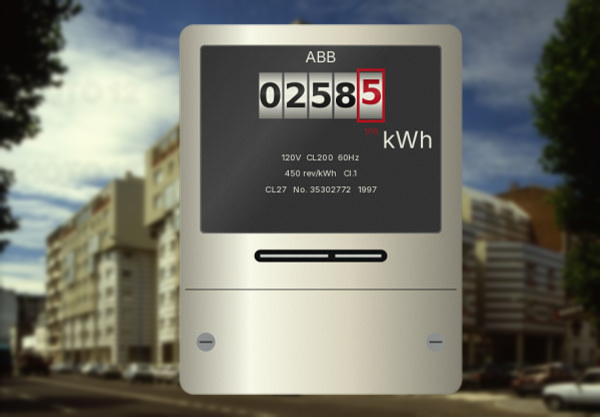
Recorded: 258.5 kWh
